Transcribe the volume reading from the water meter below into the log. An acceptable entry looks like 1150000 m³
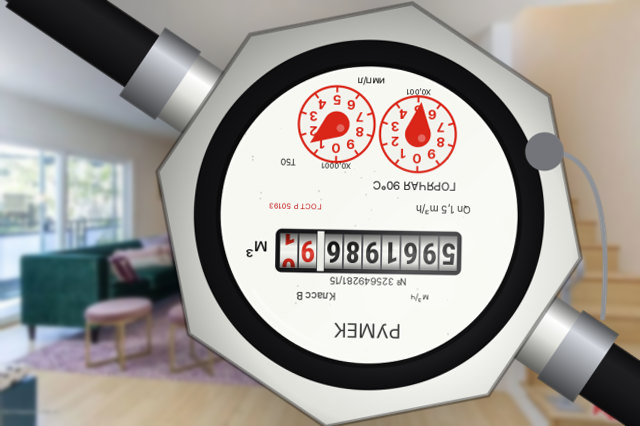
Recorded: 5961986.9051 m³
